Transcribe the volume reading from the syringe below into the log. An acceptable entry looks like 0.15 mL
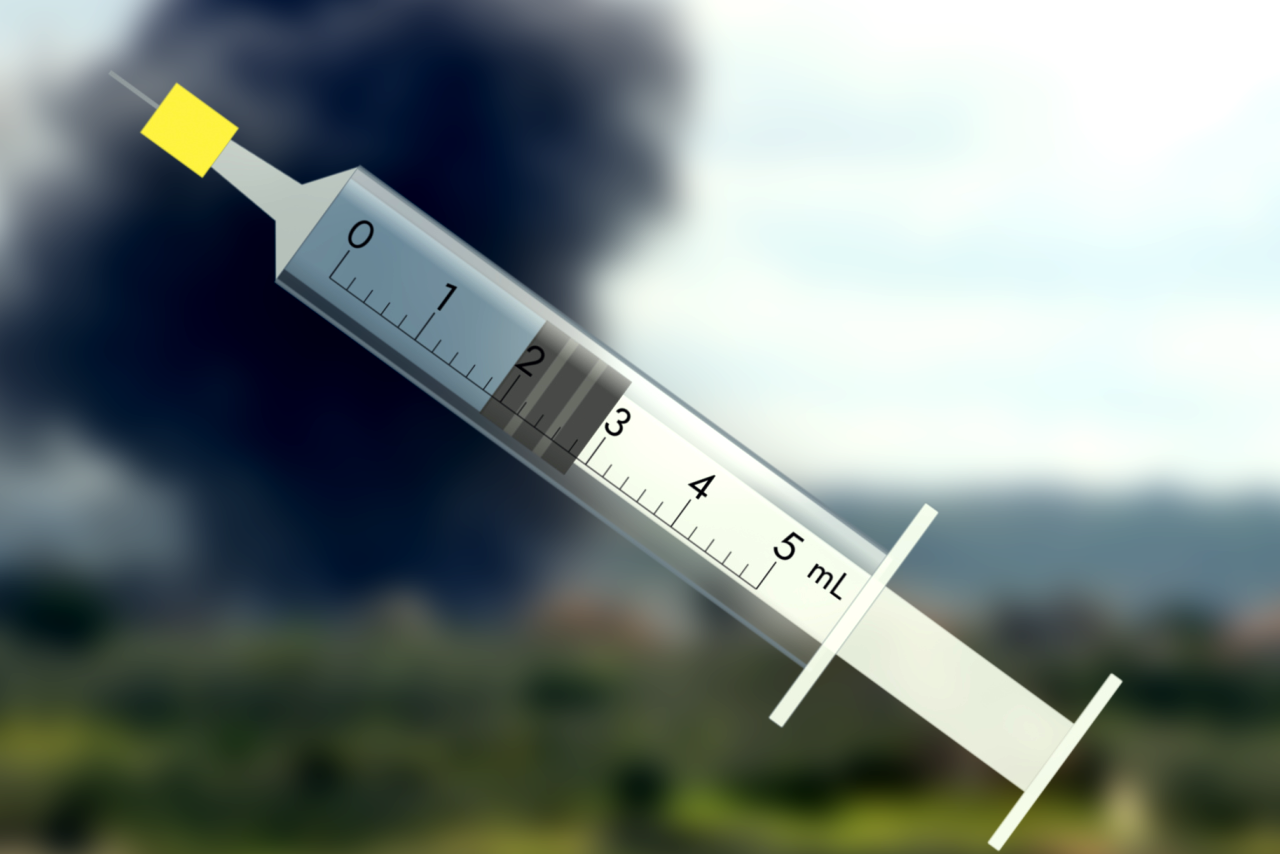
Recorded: 1.9 mL
